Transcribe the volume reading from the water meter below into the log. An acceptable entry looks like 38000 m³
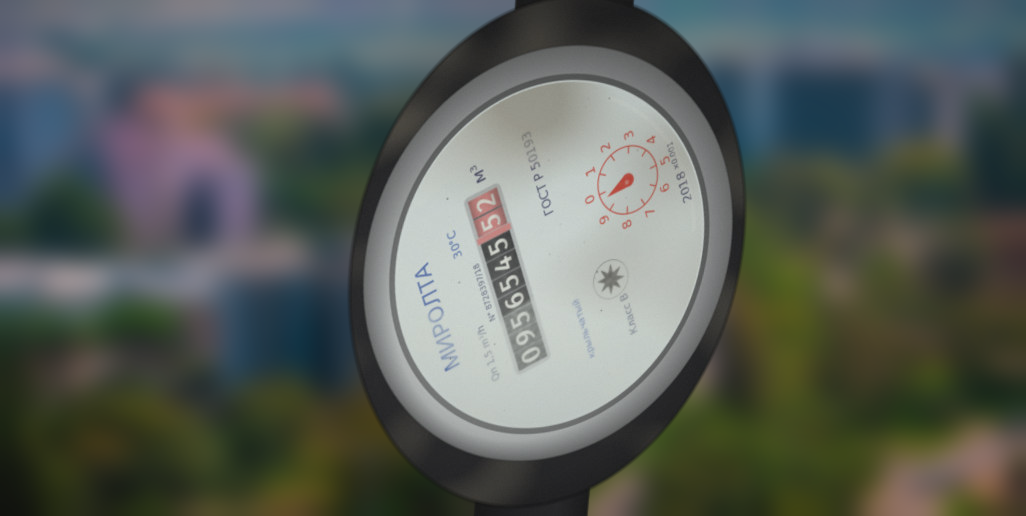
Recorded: 956545.519 m³
